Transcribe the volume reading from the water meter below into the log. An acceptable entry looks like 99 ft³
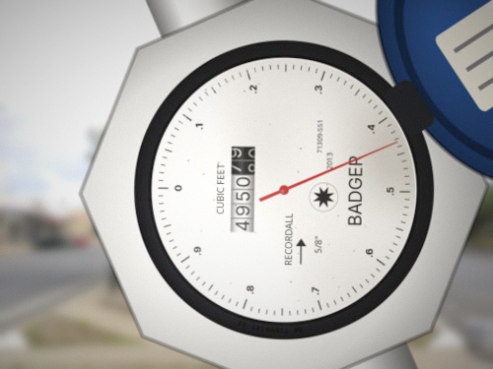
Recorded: 495079.43 ft³
